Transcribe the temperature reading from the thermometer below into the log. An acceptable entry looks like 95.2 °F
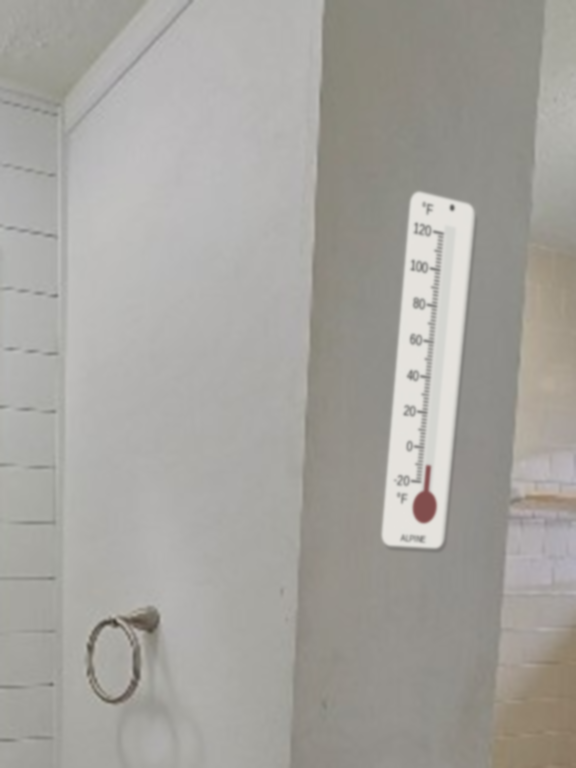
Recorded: -10 °F
